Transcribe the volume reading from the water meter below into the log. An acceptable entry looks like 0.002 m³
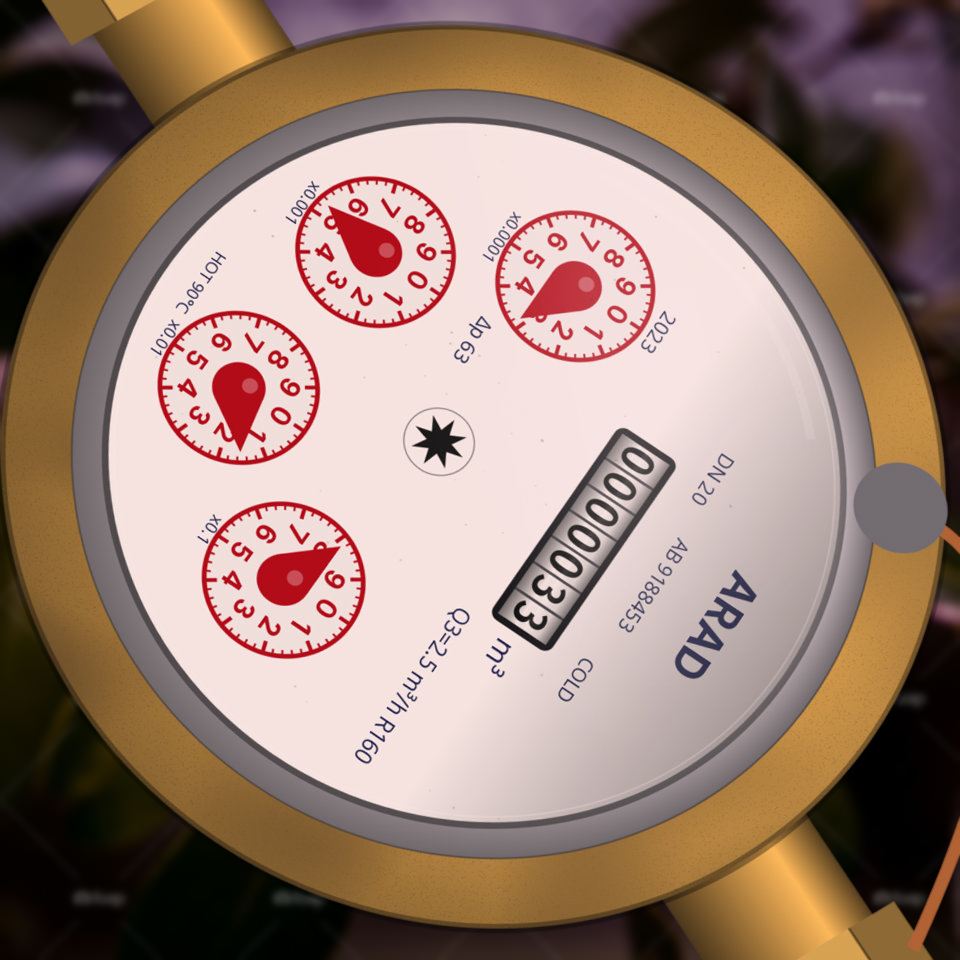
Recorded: 33.8153 m³
